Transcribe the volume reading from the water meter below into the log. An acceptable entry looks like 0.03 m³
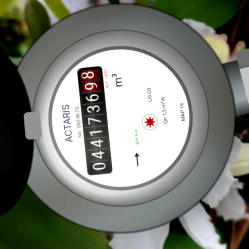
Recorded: 441736.98 m³
